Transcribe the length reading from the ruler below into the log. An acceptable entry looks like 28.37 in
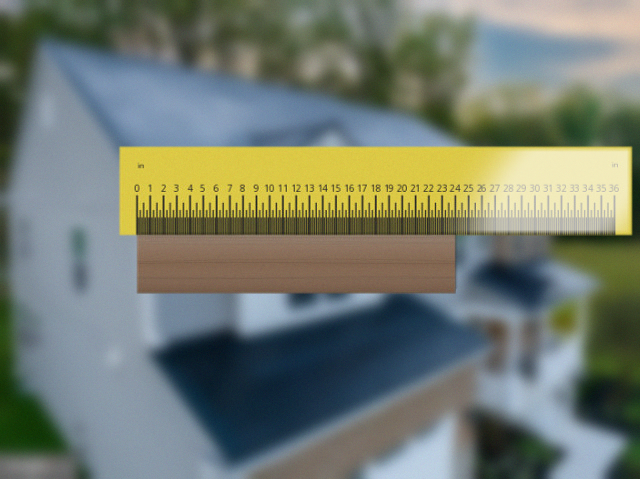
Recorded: 24 in
